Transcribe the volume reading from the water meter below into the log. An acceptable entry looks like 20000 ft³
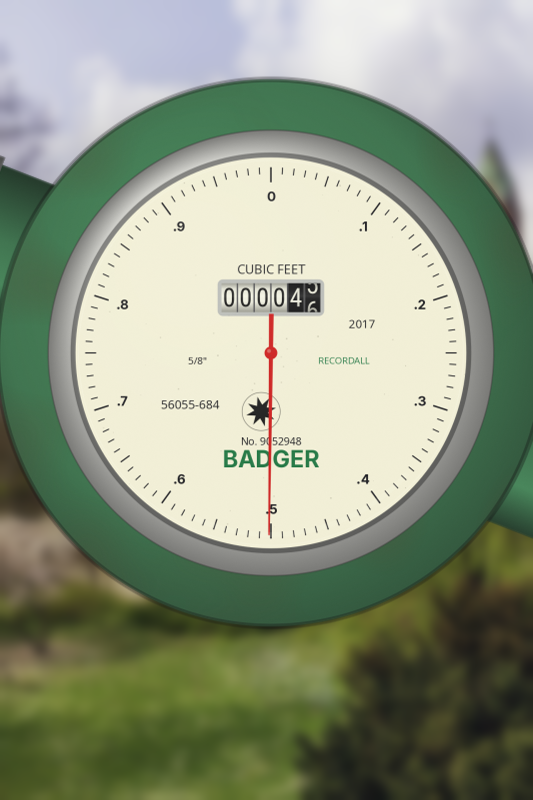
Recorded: 45.50 ft³
